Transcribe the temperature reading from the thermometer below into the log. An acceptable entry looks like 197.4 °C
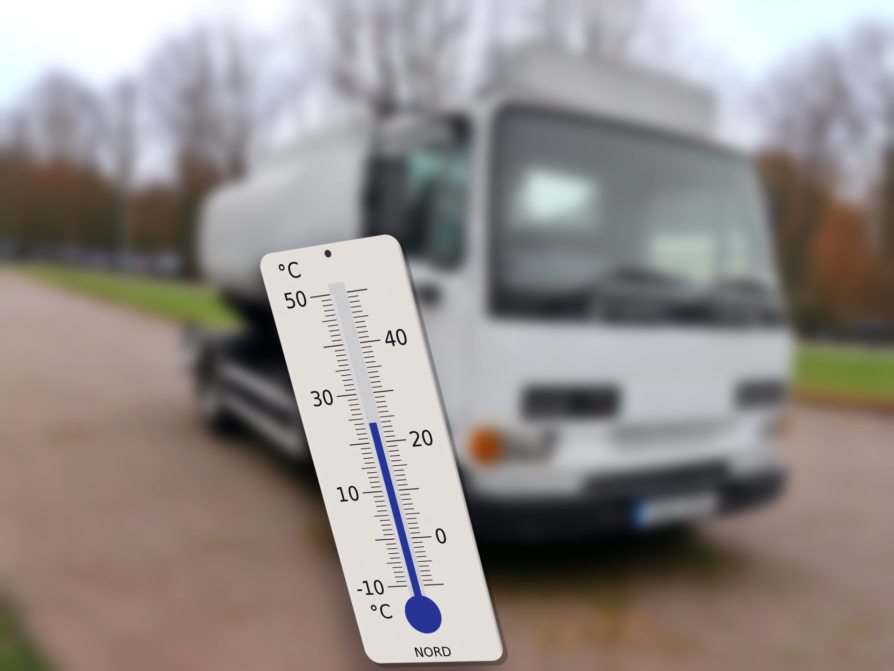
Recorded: 24 °C
